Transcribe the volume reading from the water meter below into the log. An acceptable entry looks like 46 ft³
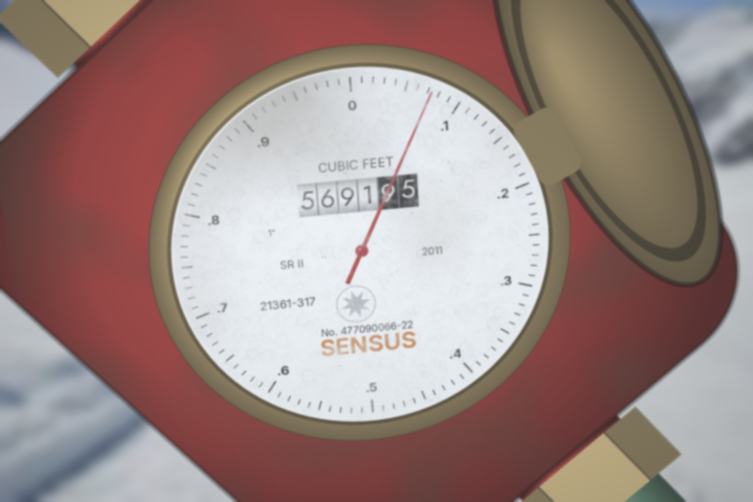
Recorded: 569195.07 ft³
